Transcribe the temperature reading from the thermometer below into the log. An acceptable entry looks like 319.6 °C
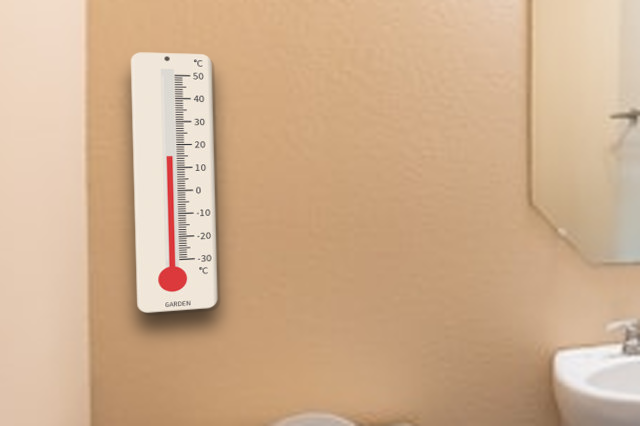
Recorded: 15 °C
